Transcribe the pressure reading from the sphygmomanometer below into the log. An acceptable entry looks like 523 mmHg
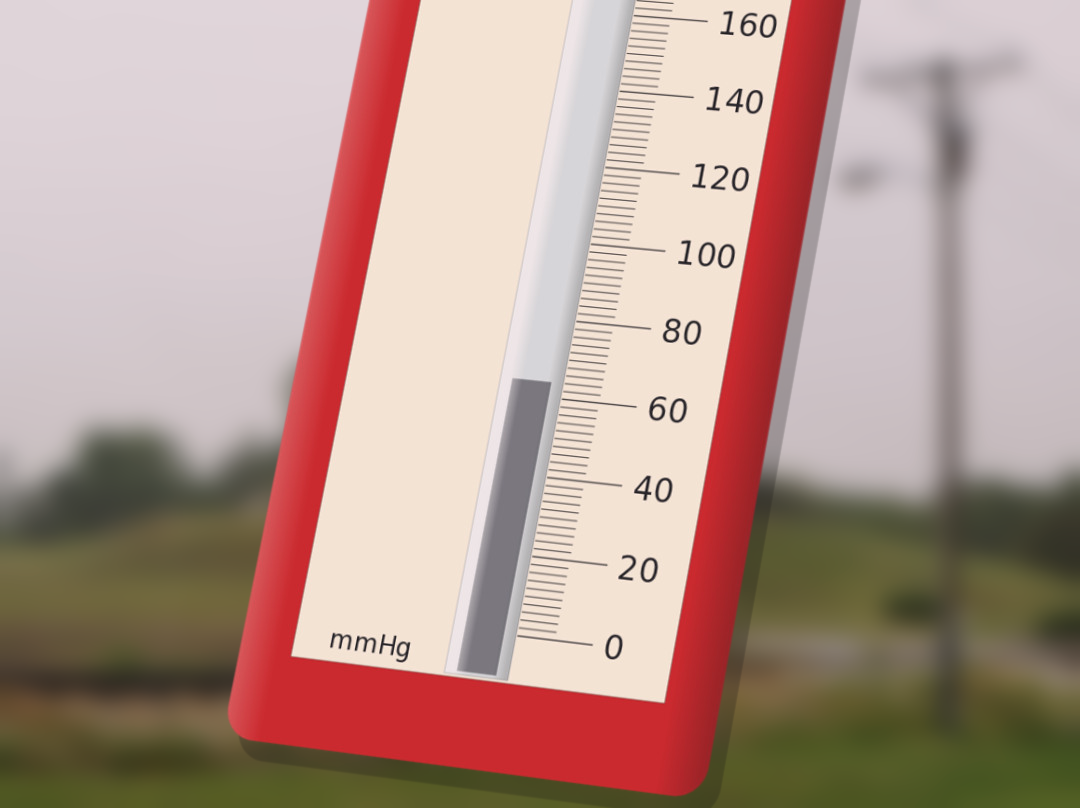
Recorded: 64 mmHg
